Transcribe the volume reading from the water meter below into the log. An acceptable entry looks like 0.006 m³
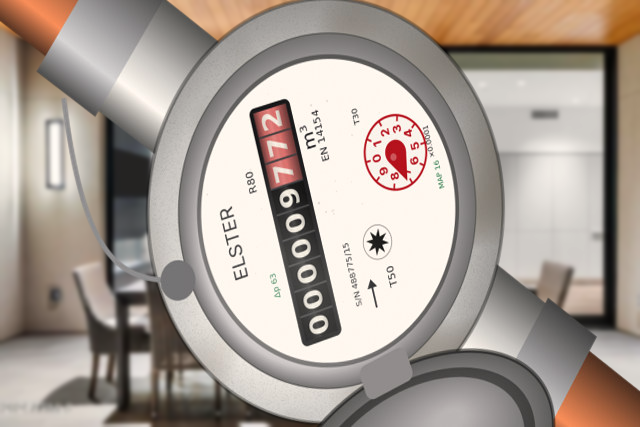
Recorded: 9.7727 m³
